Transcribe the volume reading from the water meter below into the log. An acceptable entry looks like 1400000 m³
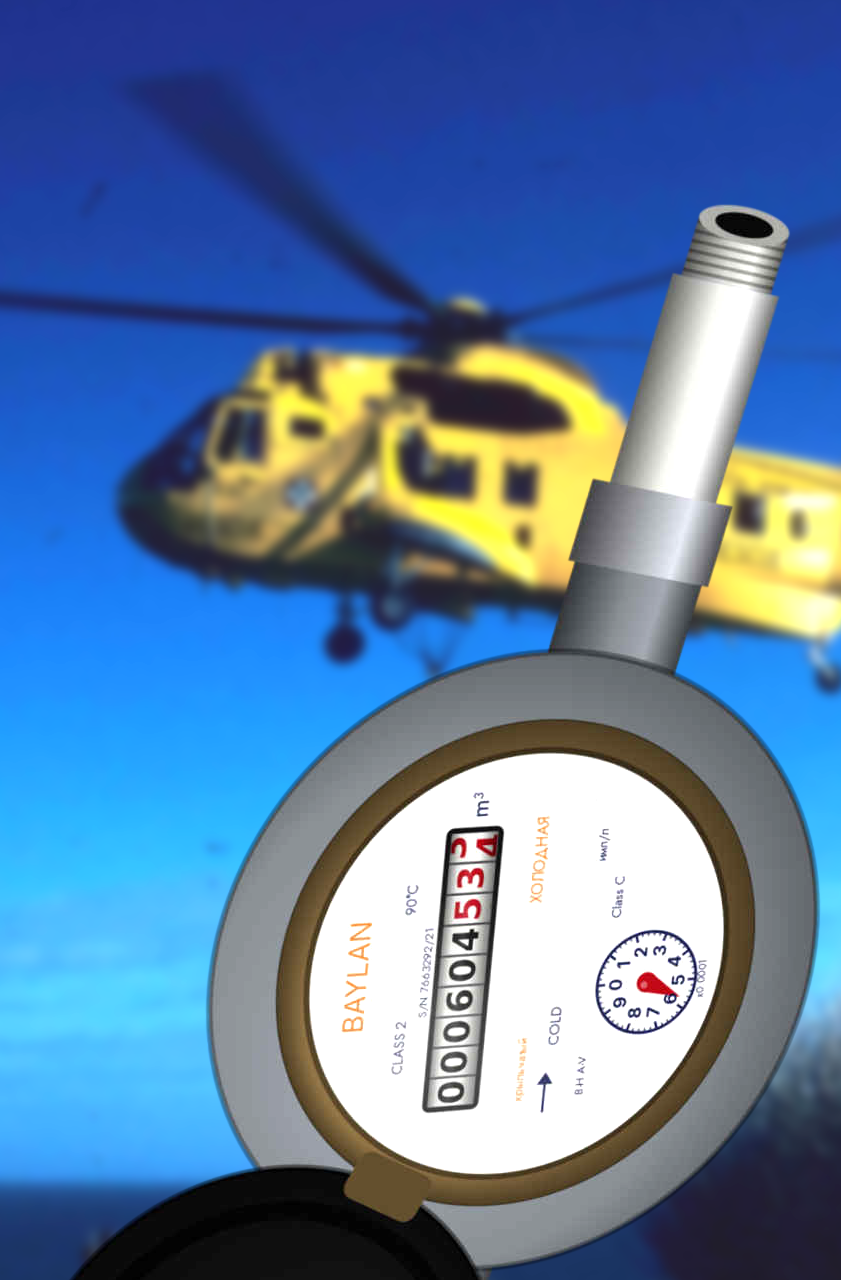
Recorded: 604.5335 m³
